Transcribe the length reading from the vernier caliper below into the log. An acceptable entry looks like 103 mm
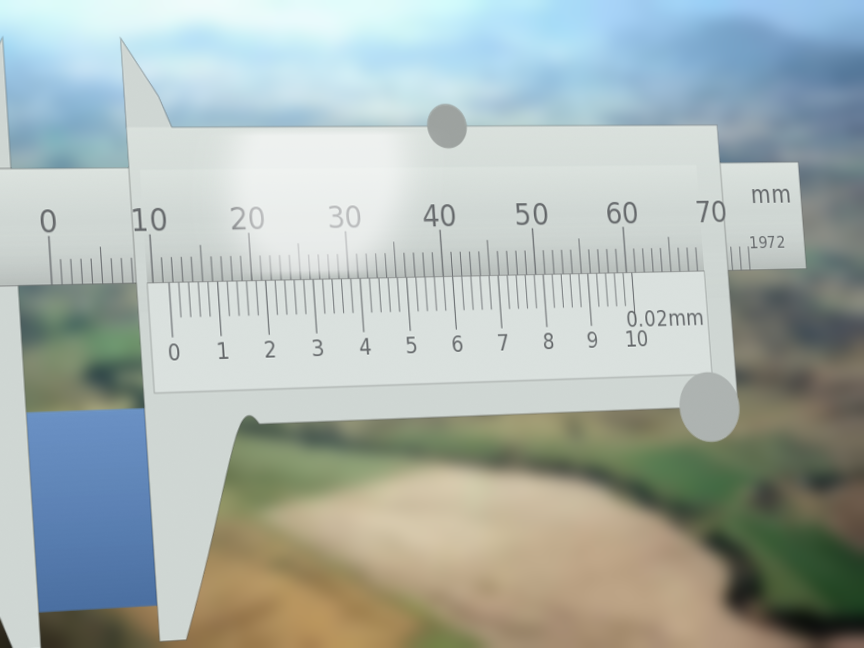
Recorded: 11.6 mm
